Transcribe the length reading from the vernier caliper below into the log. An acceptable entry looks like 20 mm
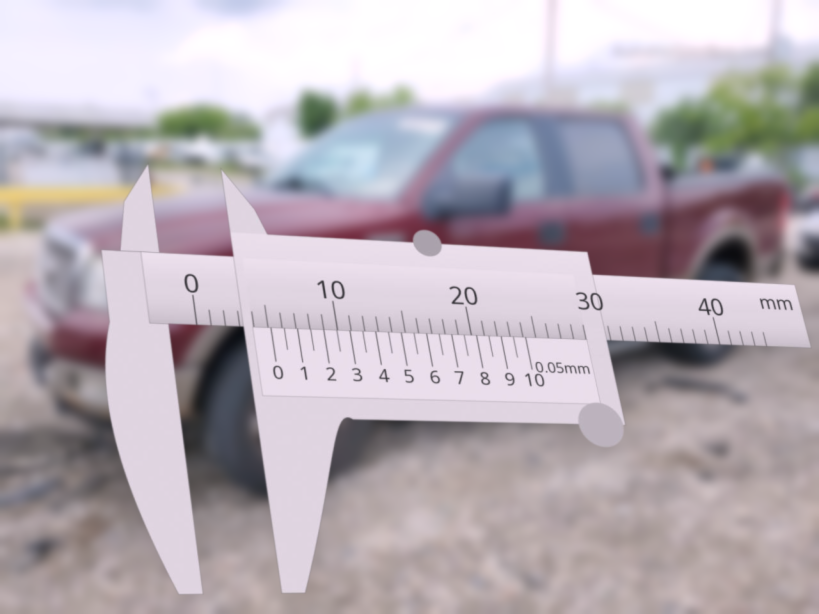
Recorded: 5.2 mm
